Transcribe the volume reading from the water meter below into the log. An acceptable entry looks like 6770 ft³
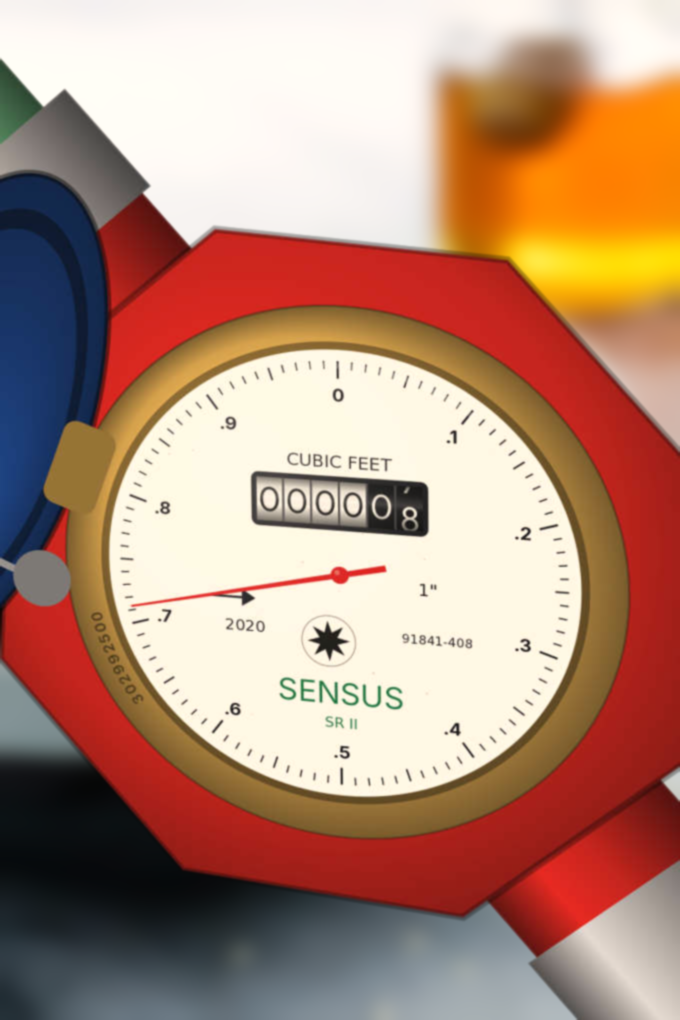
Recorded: 7.71 ft³
